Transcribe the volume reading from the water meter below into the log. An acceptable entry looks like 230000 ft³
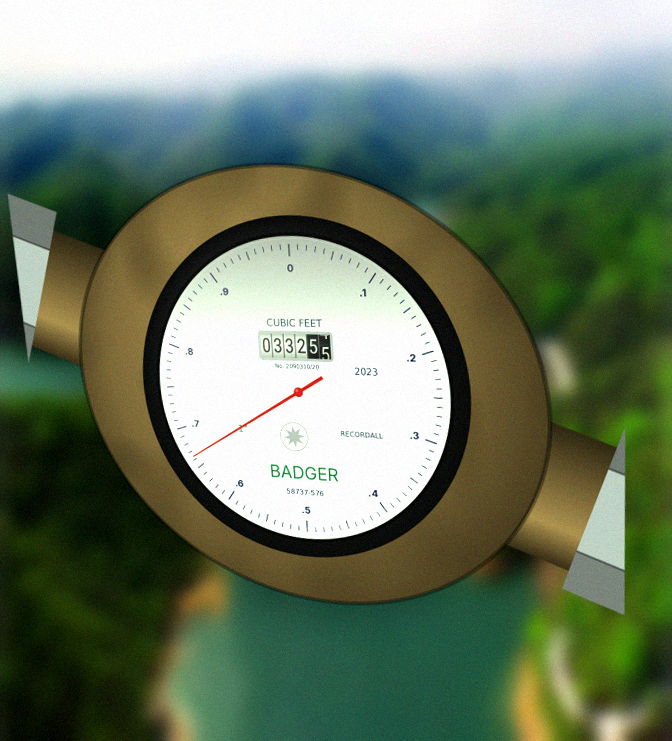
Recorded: 33254.66 ft³
